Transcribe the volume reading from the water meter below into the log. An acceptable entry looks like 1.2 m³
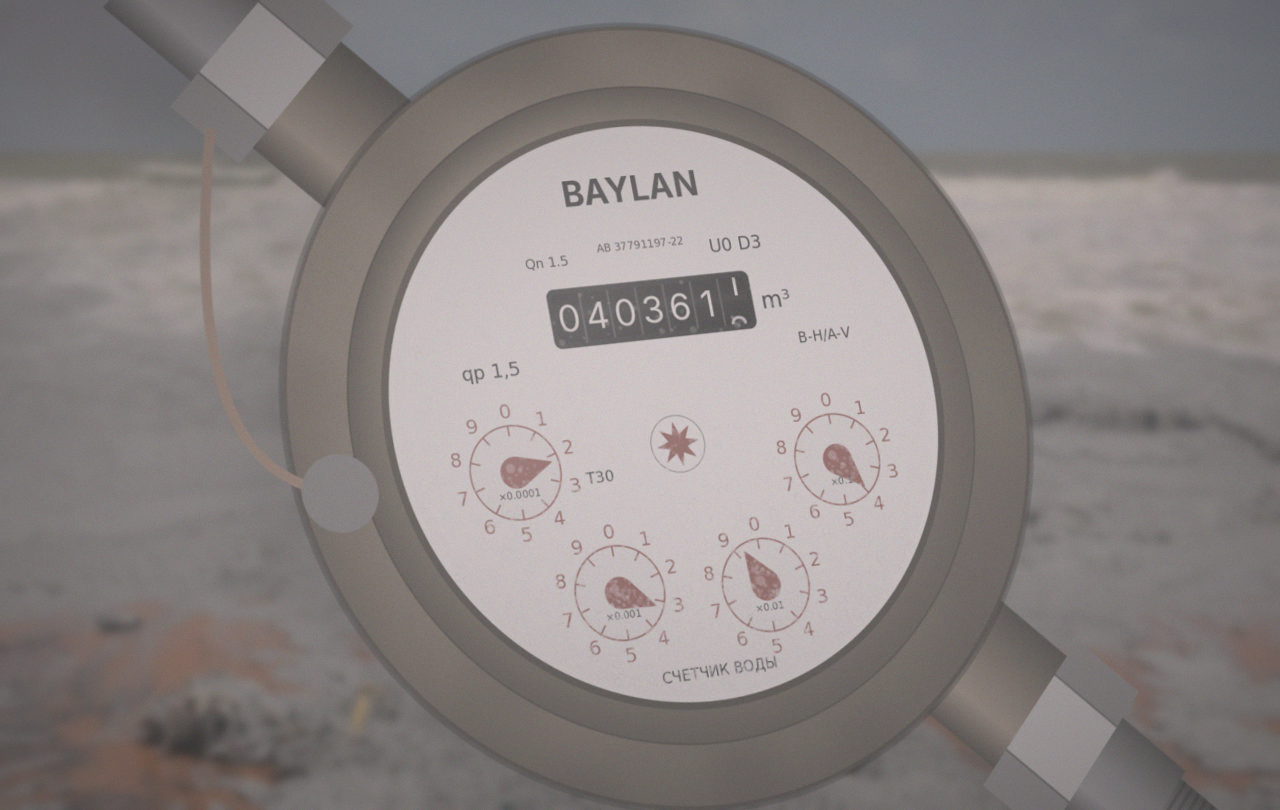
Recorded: 403611.3932 m³
